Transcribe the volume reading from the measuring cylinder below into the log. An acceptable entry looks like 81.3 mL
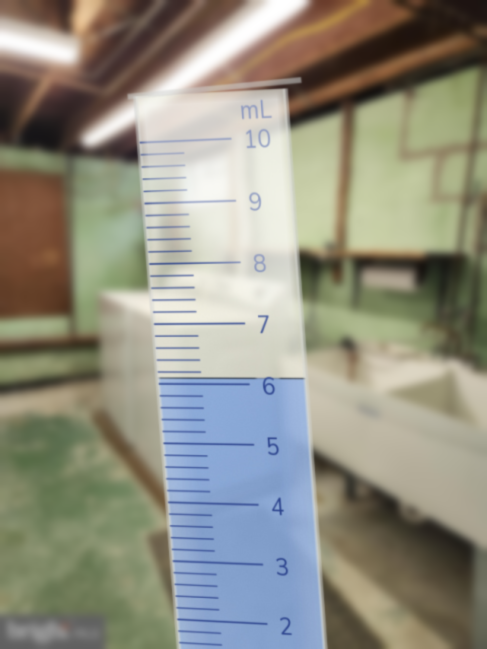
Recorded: 6.1 mL
